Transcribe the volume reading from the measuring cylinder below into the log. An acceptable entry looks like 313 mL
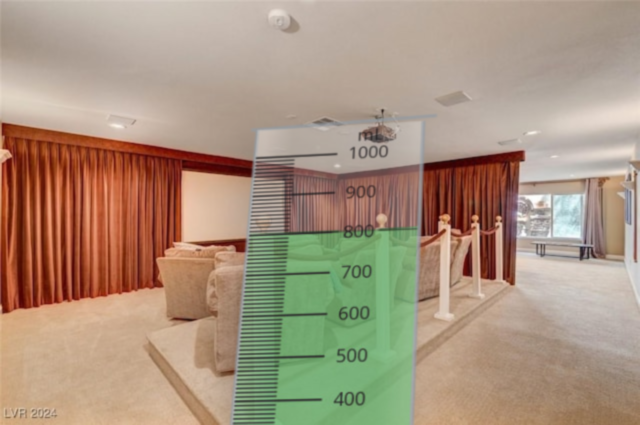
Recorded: 800 mL
